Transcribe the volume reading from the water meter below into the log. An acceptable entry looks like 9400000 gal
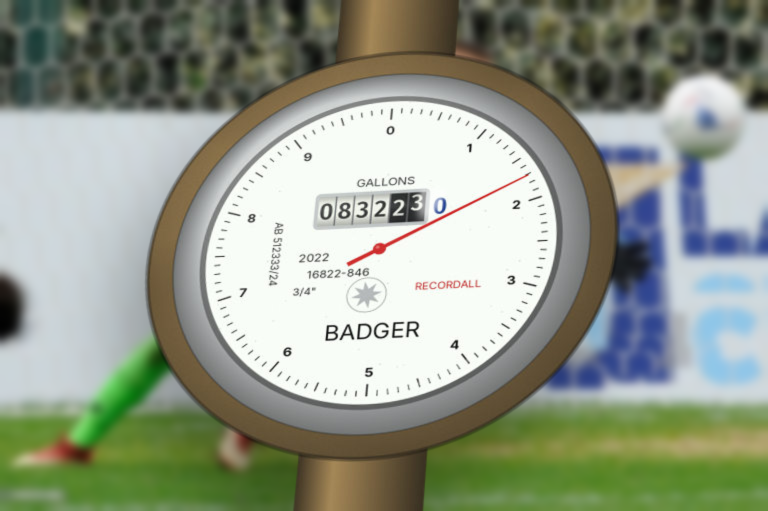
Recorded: 832231.7 gal
